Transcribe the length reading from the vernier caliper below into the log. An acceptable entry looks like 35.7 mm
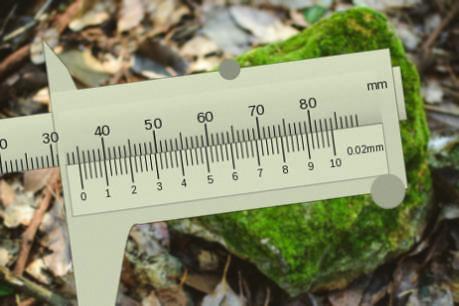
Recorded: 35.0 mm
